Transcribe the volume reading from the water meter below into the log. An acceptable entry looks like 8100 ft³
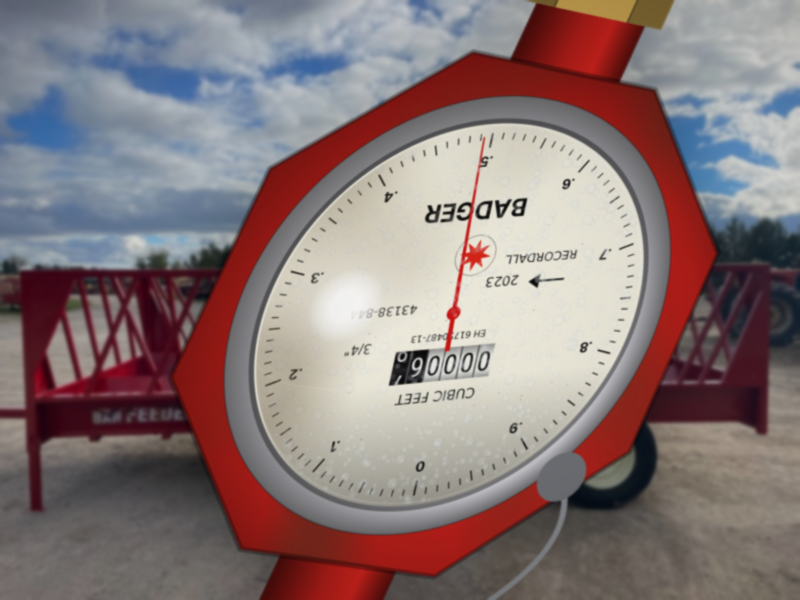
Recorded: 67.49 ft³
